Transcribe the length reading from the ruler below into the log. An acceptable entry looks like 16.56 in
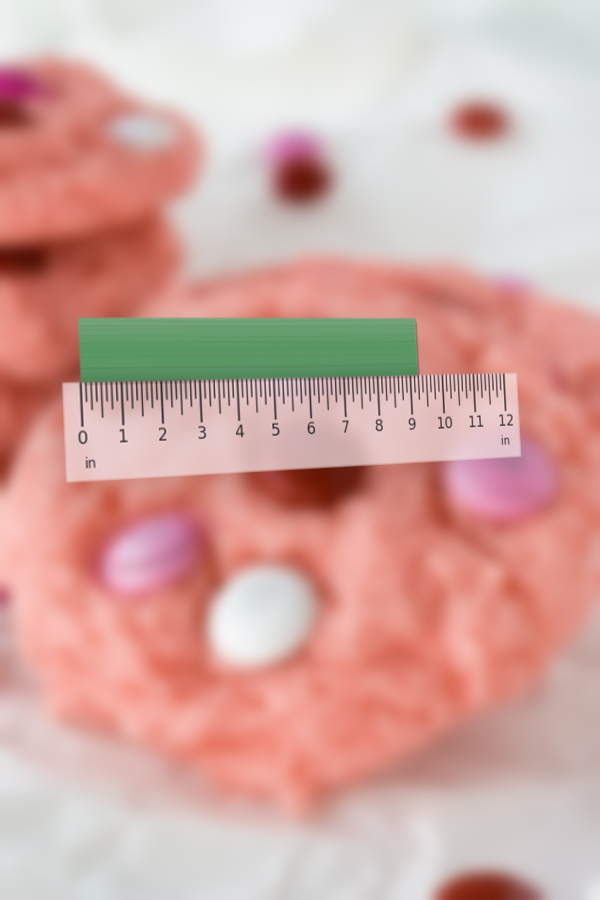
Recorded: 9.25 in
